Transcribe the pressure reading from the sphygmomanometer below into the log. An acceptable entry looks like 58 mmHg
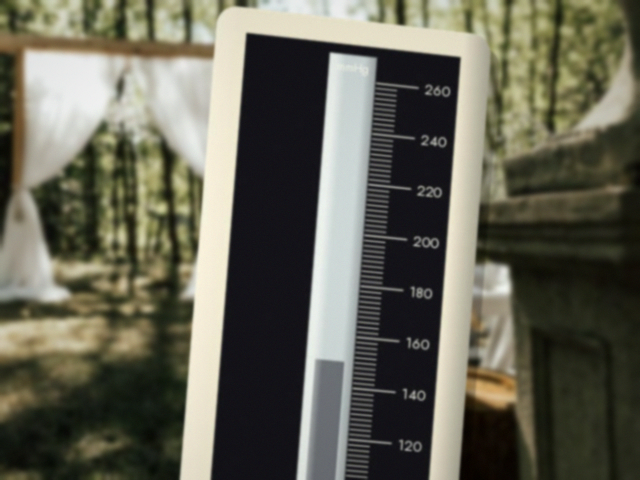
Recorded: 150 mmHg
